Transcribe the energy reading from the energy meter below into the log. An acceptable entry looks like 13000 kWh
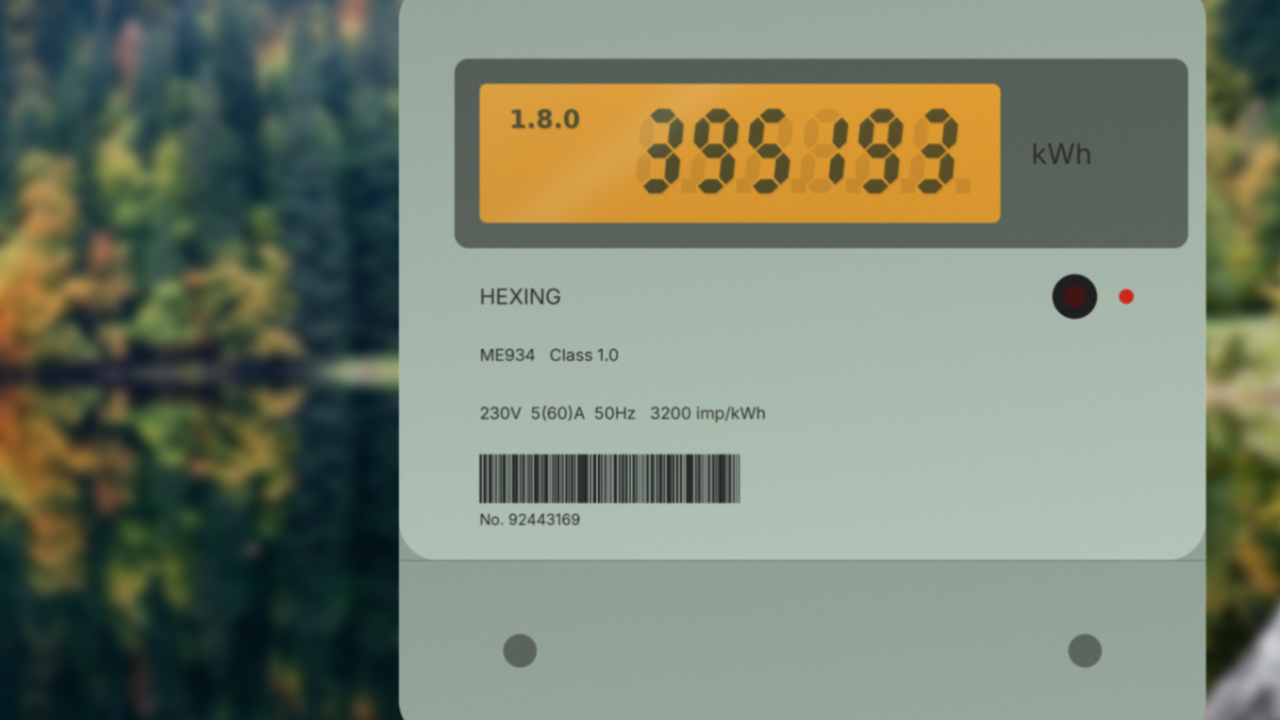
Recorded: 395193 kWh
